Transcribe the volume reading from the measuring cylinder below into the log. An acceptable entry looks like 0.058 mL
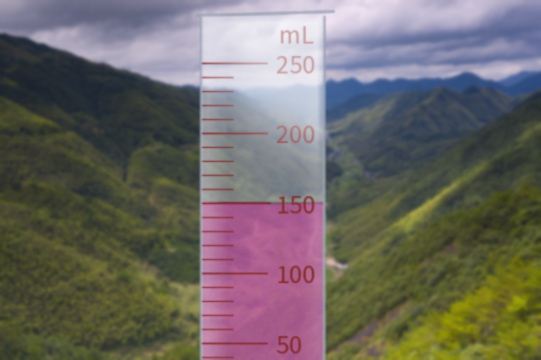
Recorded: 150 mL
